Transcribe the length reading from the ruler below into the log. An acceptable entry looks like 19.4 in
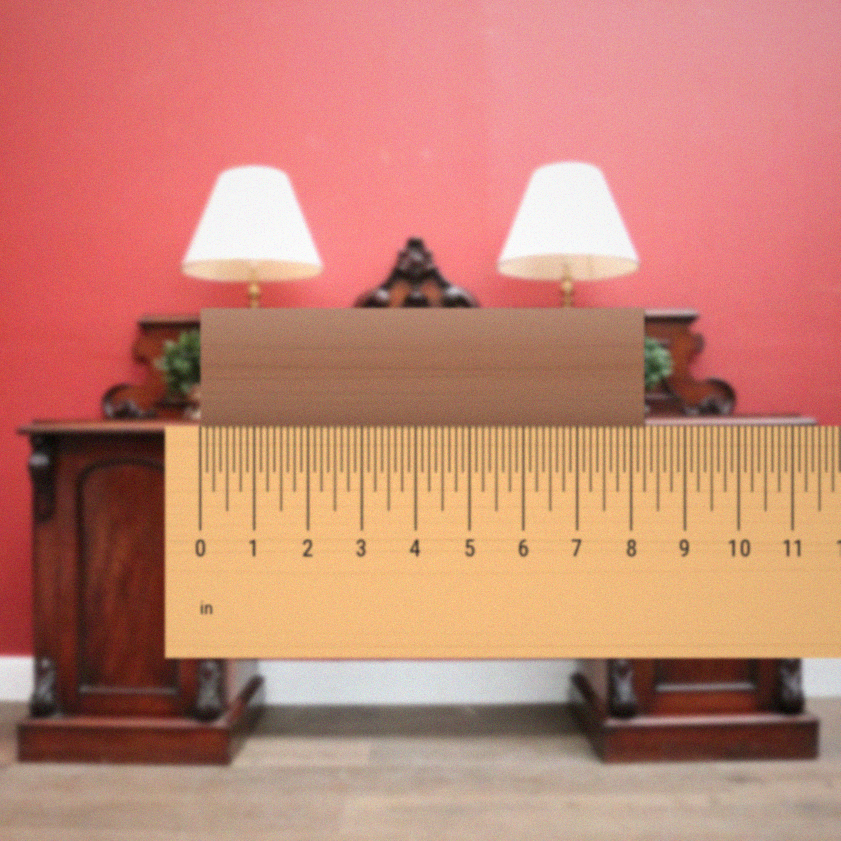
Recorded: 8.25 in
